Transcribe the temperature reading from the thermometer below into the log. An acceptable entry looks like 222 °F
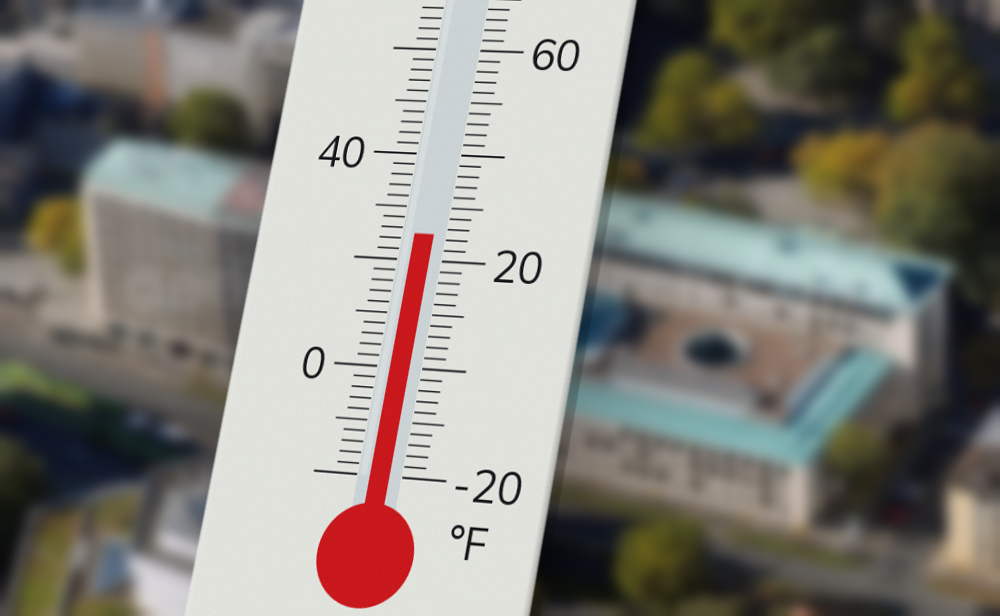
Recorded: 25 °F
